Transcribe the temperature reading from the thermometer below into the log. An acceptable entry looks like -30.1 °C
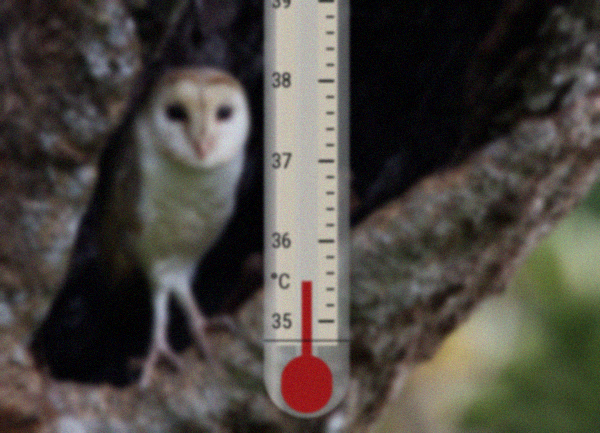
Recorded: 35.5 °C
